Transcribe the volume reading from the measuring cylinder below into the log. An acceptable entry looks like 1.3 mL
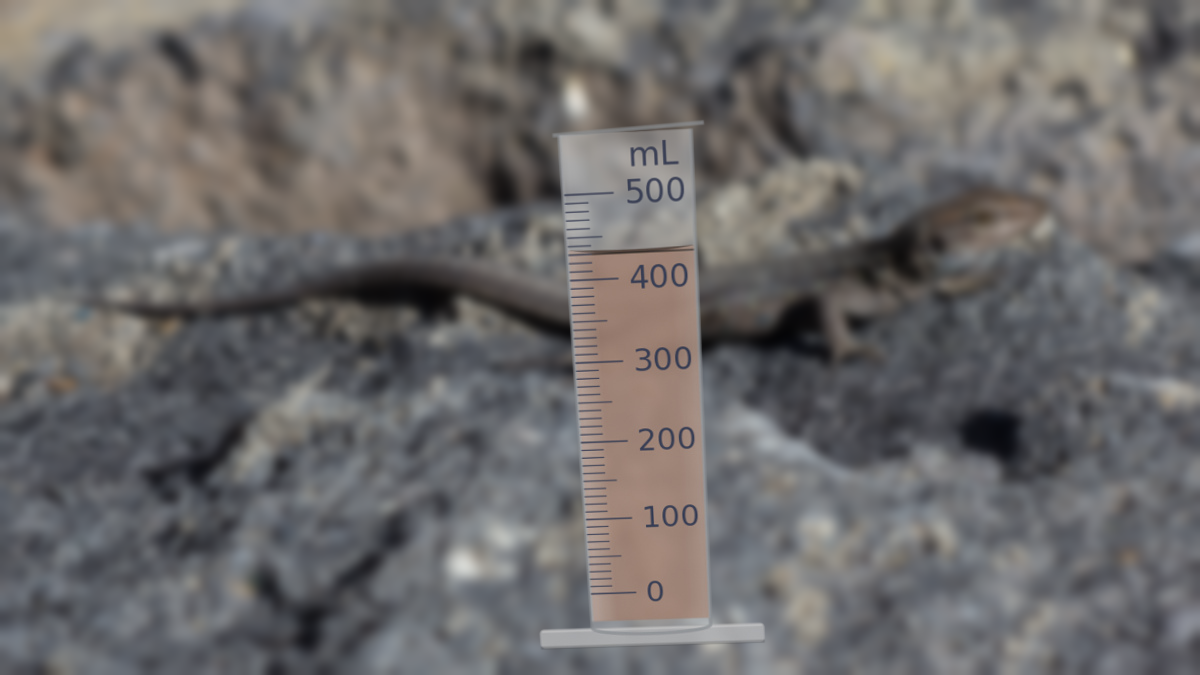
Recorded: 430 mL
